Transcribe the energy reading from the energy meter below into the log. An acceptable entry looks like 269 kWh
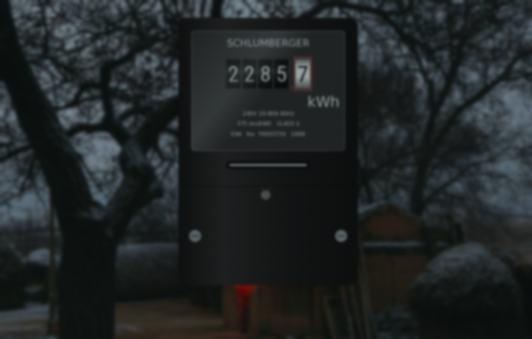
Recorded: 2285.7 kWh
